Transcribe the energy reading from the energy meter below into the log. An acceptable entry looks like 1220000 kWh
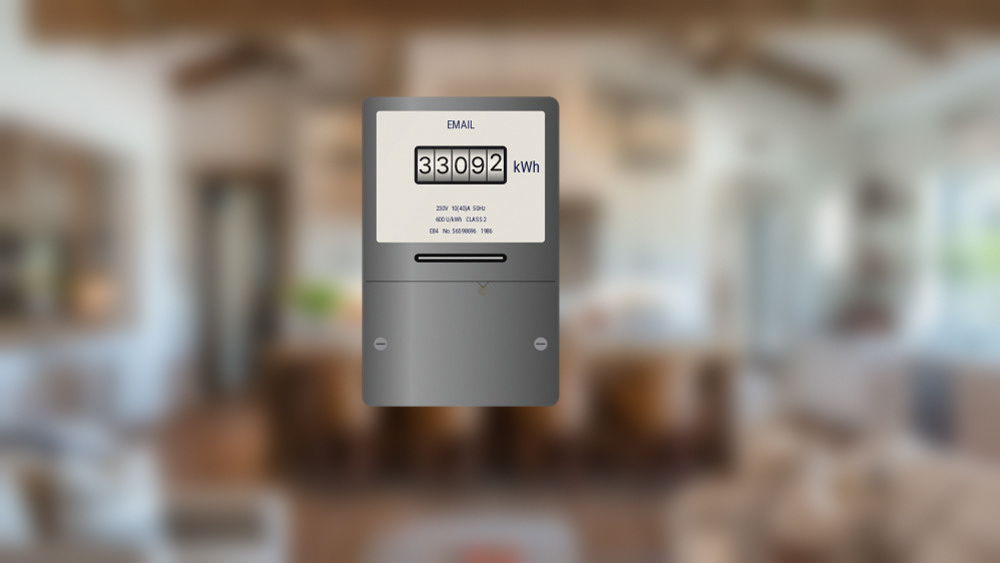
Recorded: 33092 kWh
